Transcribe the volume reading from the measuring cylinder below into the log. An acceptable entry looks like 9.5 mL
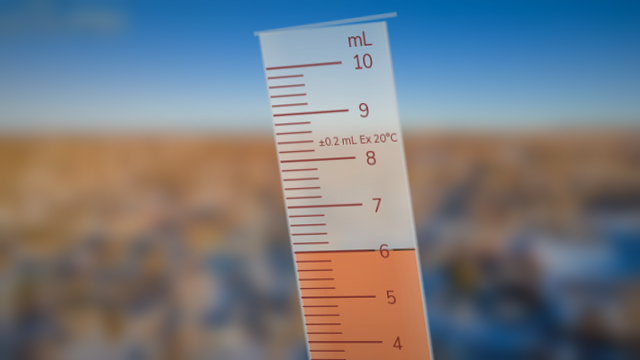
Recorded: 6 mL
